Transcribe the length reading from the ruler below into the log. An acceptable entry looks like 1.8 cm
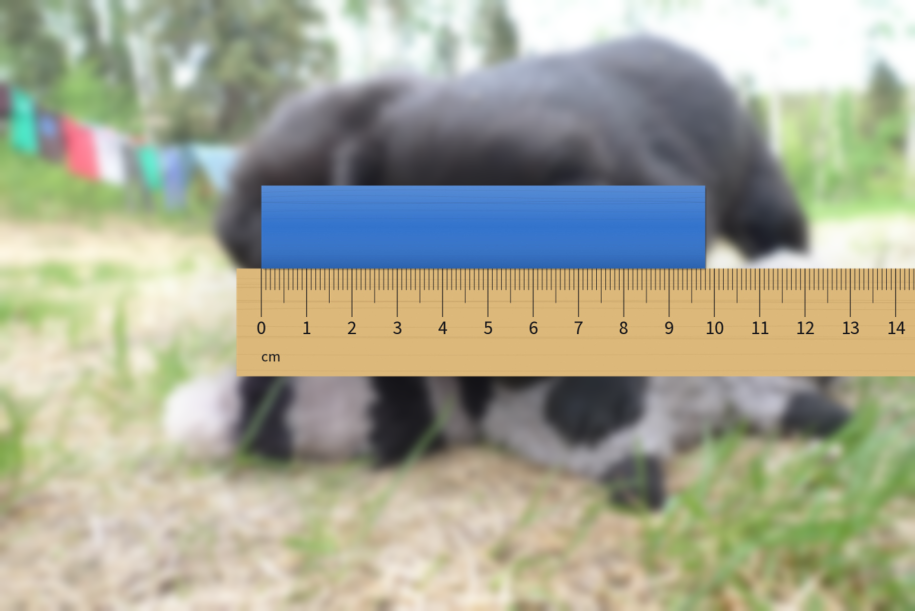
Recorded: 9.8 cm
